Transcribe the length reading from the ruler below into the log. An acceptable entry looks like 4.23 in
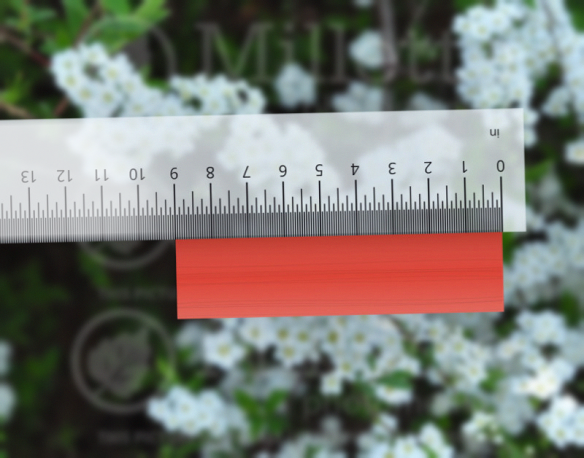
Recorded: 9 in
